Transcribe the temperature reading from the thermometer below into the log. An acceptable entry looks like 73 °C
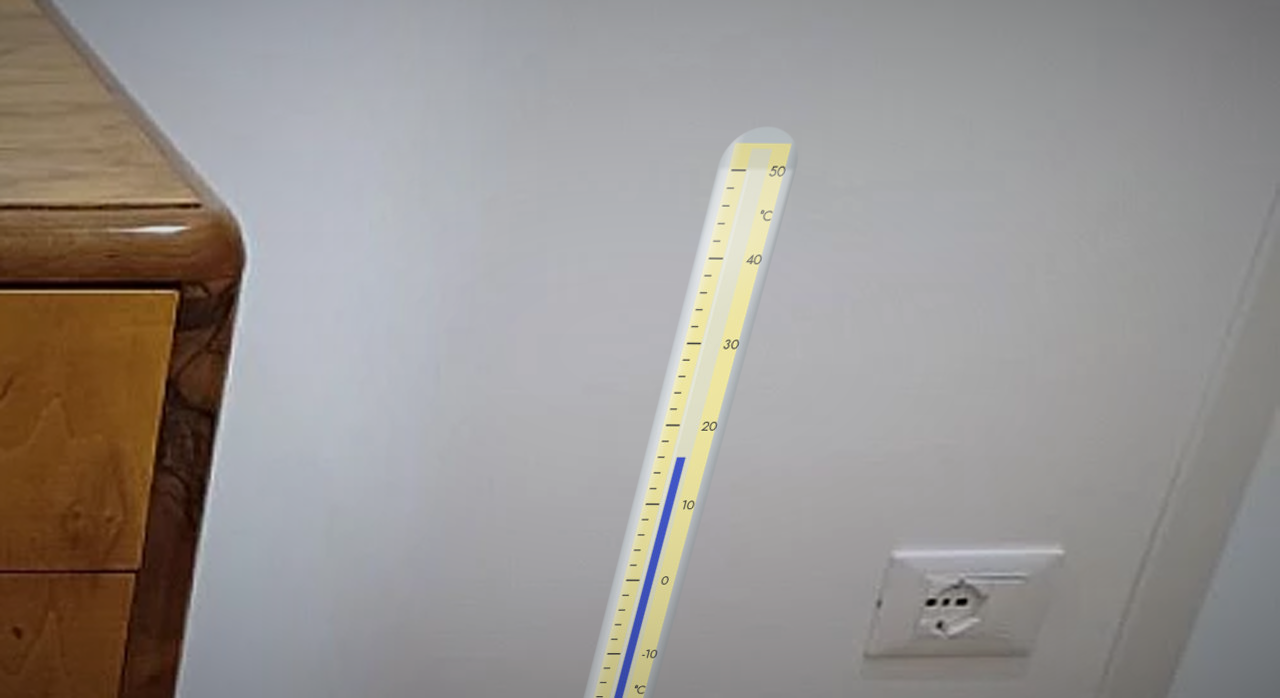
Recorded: 16 °C
